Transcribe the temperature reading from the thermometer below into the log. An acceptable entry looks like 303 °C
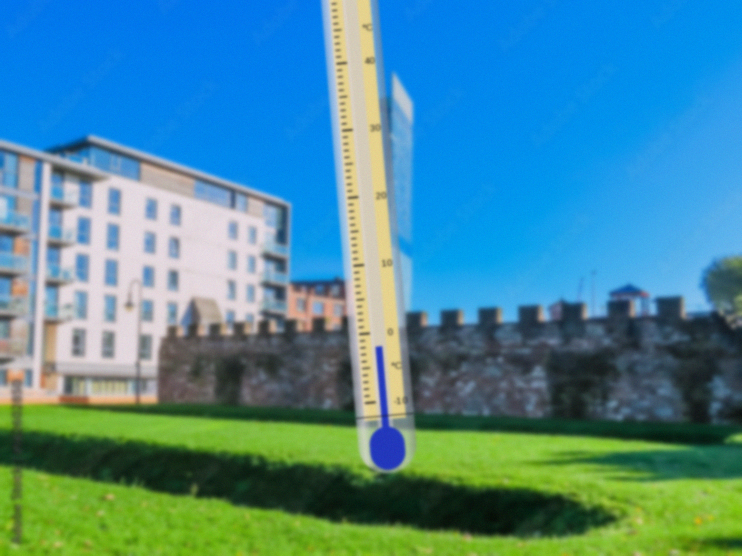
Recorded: -2 °C
